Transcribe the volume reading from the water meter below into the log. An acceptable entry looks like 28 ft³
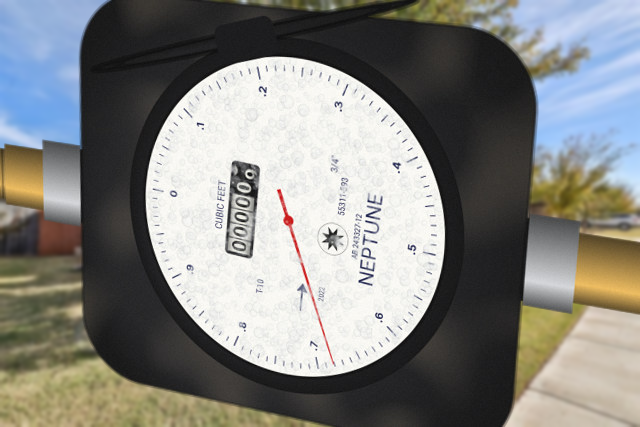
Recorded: 8.68 ft³
